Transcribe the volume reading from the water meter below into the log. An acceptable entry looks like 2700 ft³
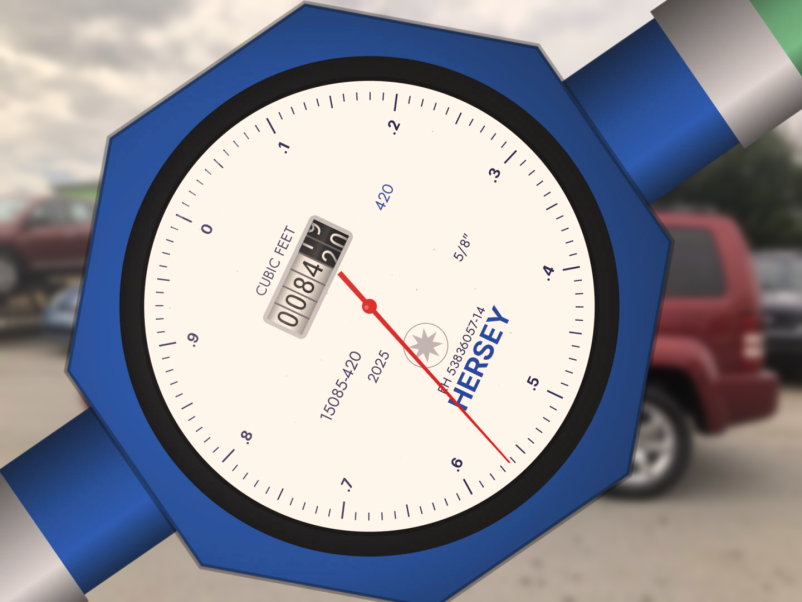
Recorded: 8419.56 ft³
